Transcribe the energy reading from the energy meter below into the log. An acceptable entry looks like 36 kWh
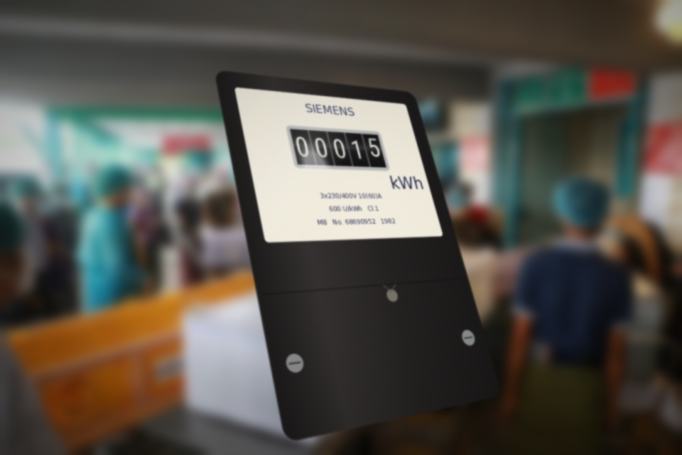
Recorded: 15 kWh
